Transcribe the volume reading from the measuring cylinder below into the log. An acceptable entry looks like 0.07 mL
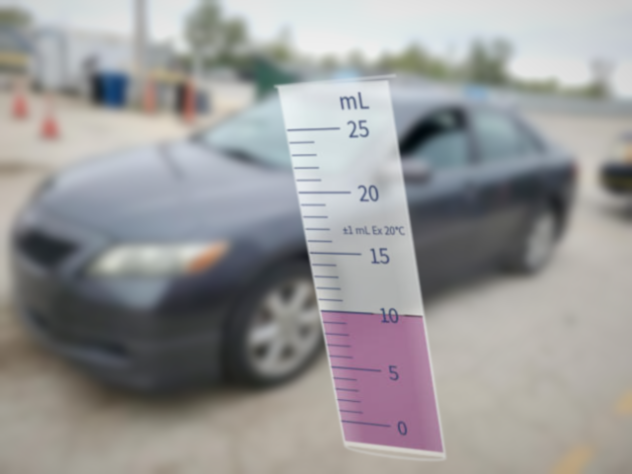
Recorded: 10 mL
